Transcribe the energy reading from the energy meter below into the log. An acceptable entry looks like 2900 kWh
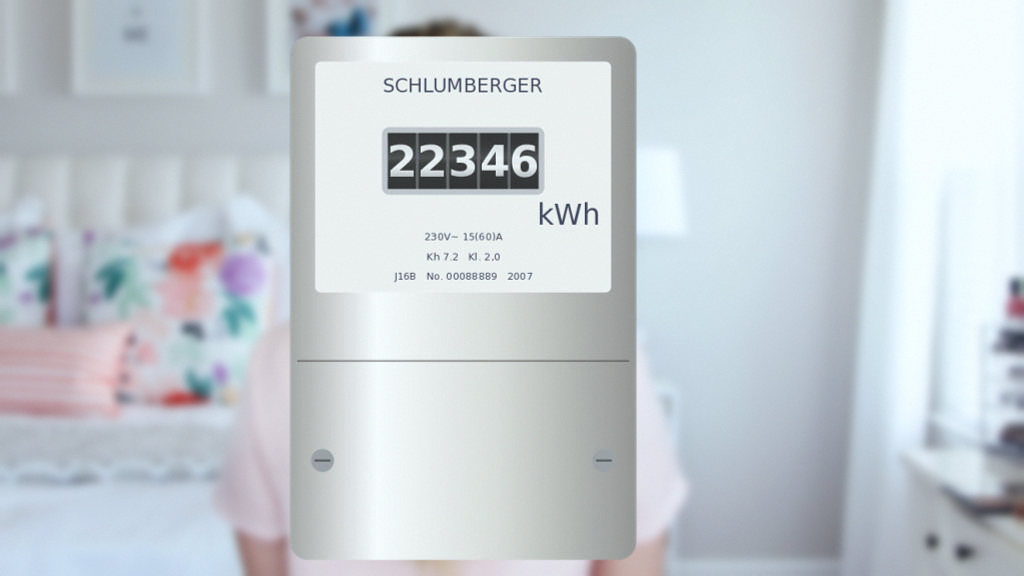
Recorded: 22346 kWh
